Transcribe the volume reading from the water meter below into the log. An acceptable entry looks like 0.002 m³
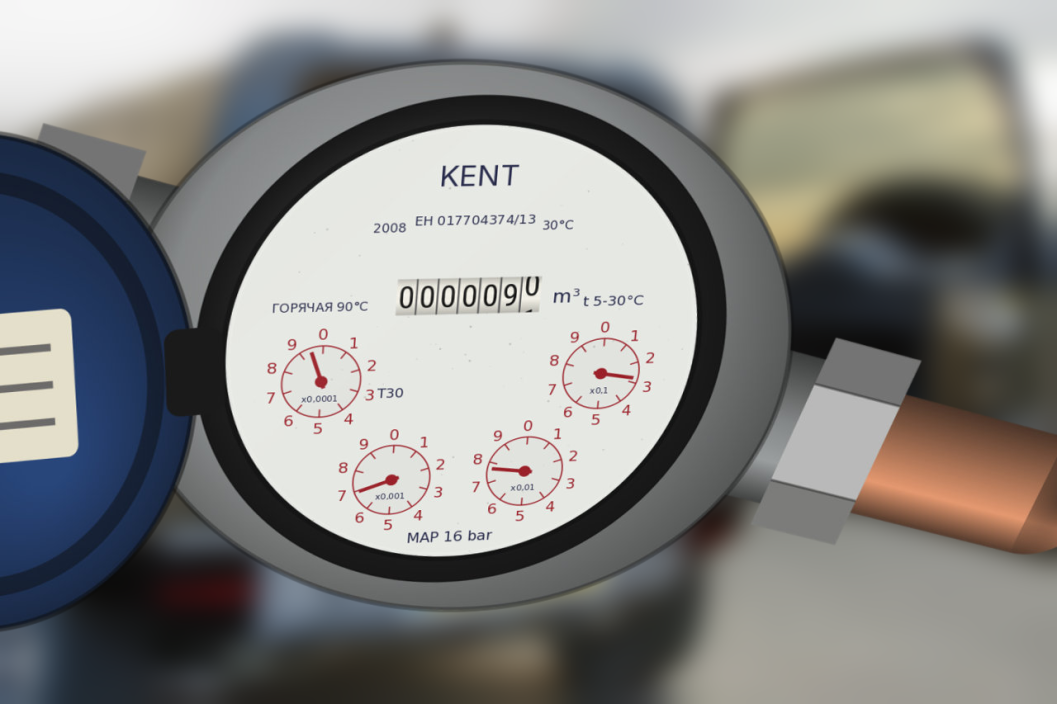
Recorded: 90.2769 m³
